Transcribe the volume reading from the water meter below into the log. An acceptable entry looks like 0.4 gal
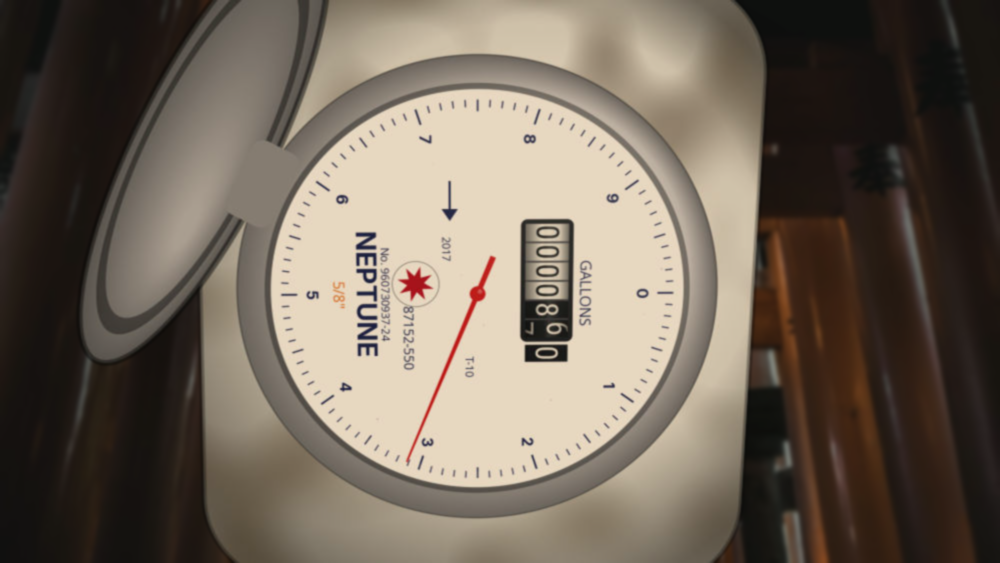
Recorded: 863.1 gal
